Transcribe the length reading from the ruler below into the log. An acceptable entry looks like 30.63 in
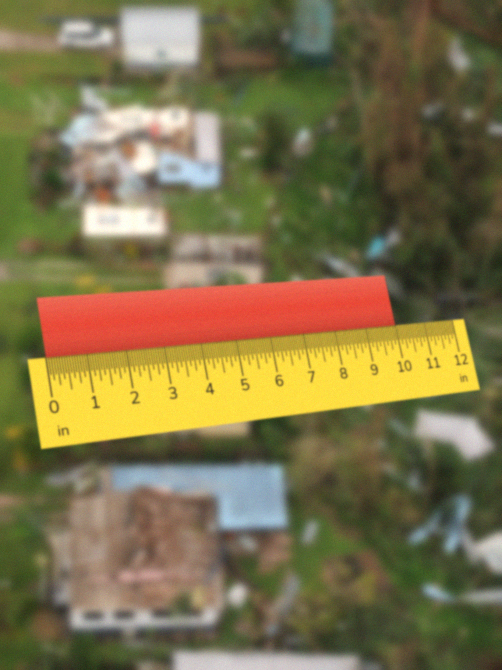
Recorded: 10 in
